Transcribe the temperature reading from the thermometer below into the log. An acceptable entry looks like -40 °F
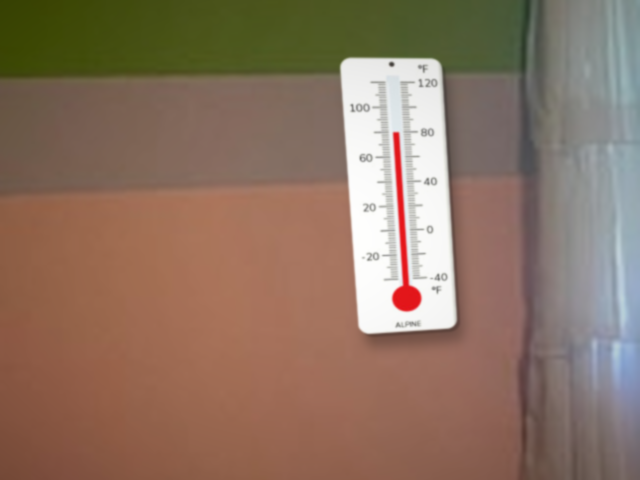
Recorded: 80 °F
